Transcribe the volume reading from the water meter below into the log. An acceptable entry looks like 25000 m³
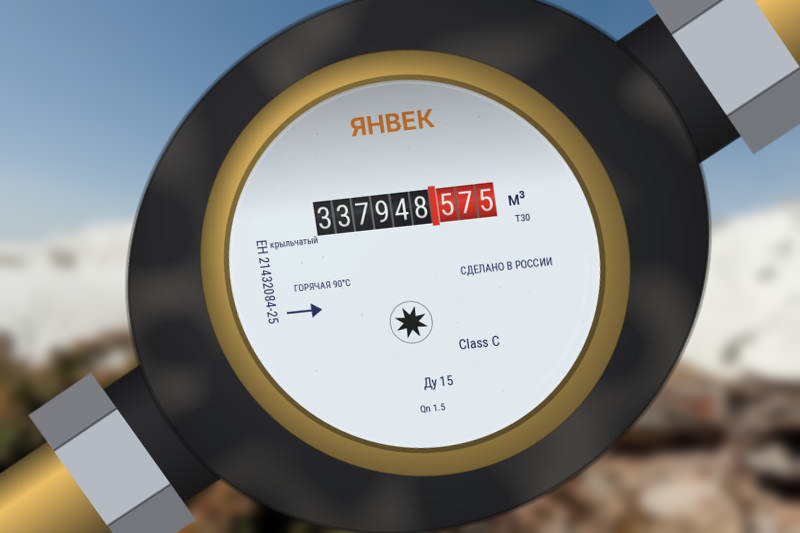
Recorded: 337948.575 m³
